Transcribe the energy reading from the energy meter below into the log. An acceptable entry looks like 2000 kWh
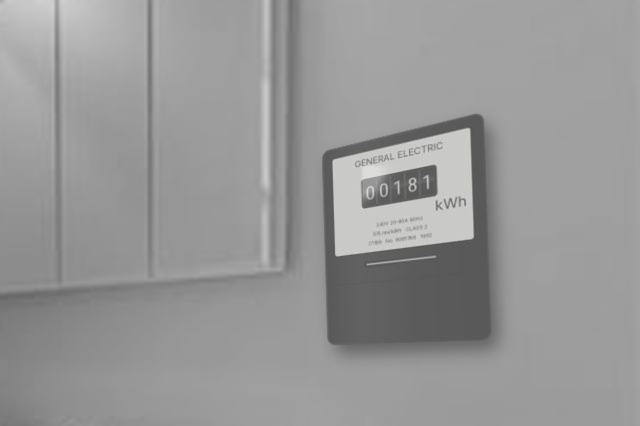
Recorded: 181 kWh
